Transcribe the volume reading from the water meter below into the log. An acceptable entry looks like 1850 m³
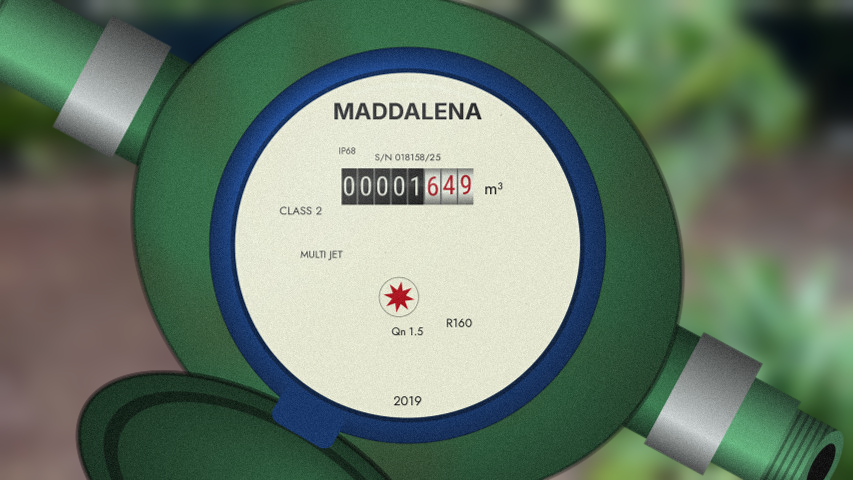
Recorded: 1.649 m³
